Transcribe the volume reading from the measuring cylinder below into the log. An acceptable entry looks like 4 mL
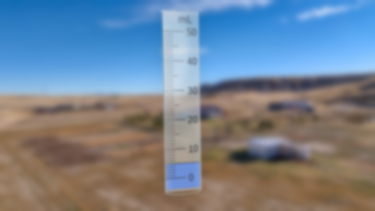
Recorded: 5 mL
